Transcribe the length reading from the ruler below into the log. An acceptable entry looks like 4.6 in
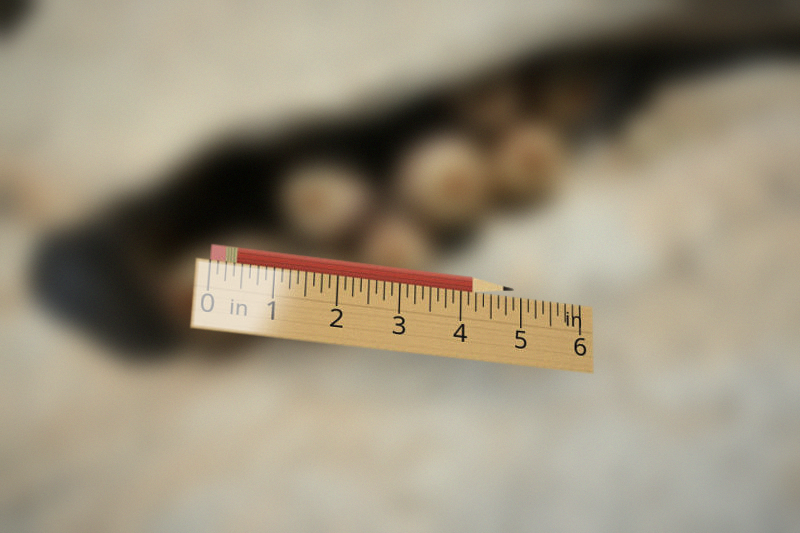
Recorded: 4.875 in
